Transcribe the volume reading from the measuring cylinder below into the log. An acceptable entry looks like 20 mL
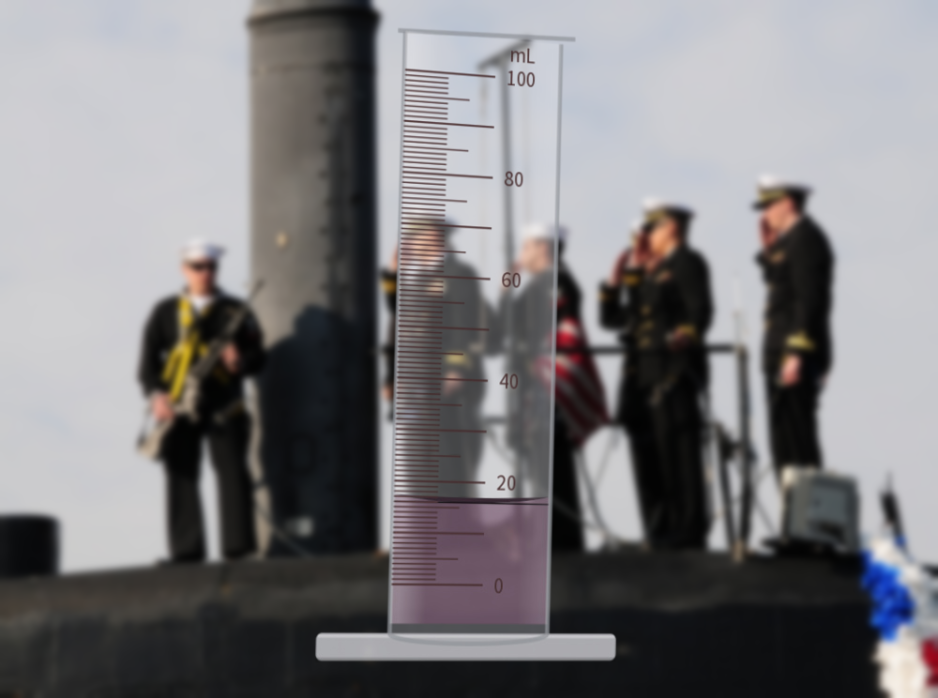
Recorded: 16 mL
